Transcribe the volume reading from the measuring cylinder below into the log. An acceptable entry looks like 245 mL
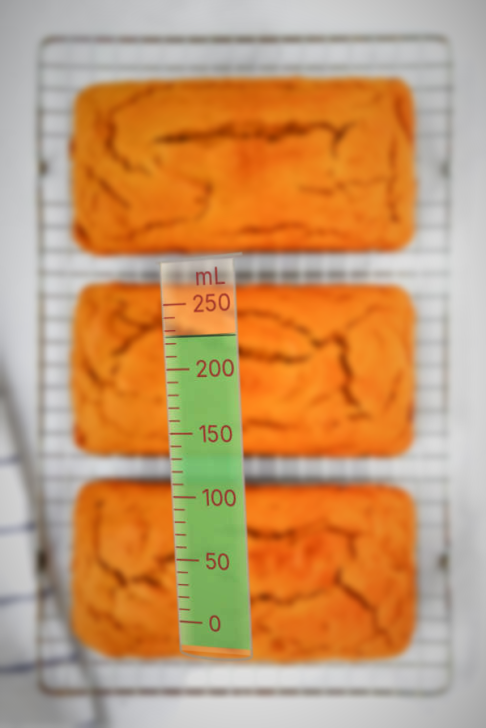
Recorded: 225 mL
